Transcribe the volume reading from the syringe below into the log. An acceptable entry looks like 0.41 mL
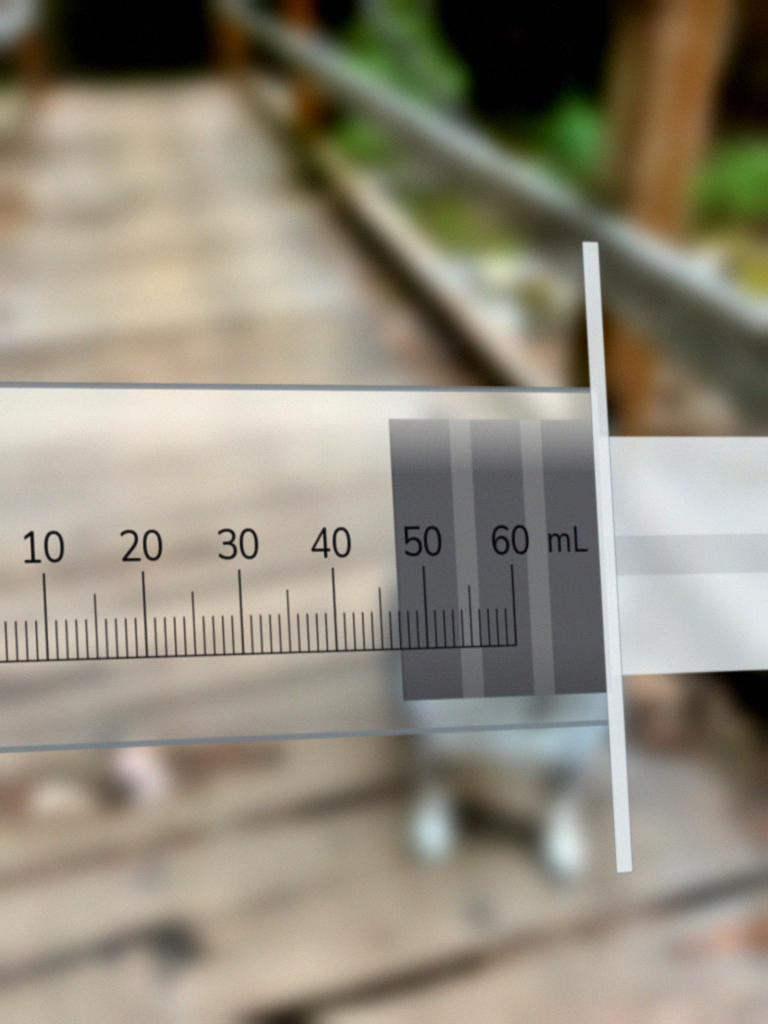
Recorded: 47 mL
